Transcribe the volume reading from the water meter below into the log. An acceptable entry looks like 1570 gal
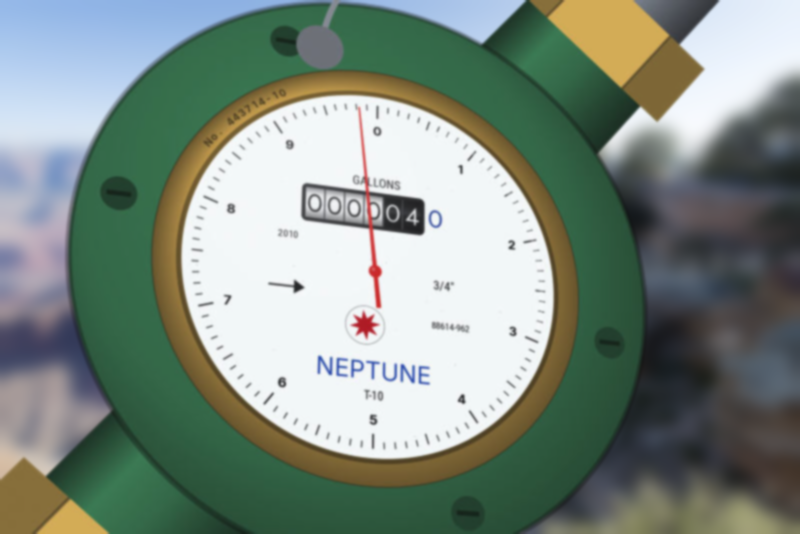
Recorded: 39.8 gal
